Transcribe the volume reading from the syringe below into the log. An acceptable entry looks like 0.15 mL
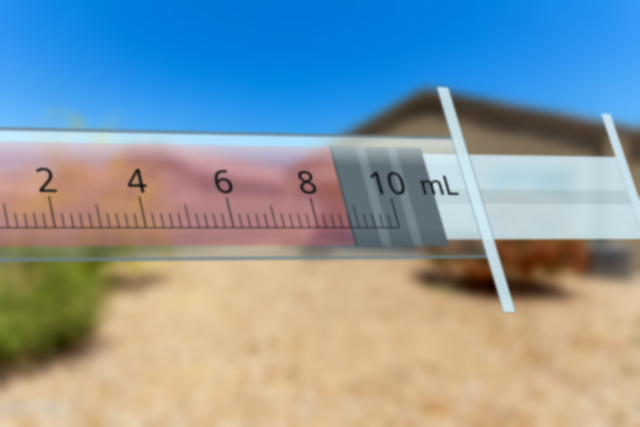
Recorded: 8.8 mL
